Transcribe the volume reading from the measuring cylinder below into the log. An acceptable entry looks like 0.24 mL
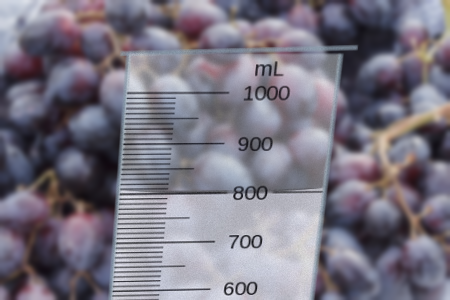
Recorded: 800 mL
